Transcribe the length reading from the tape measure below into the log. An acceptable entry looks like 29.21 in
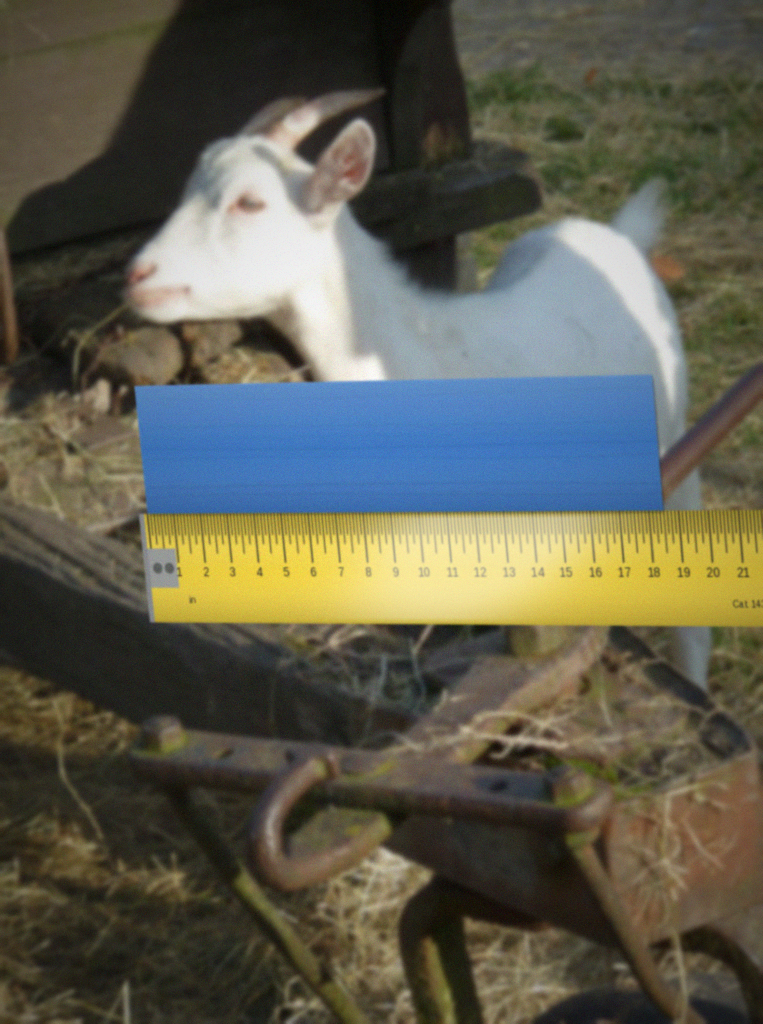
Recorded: 18.5 in
